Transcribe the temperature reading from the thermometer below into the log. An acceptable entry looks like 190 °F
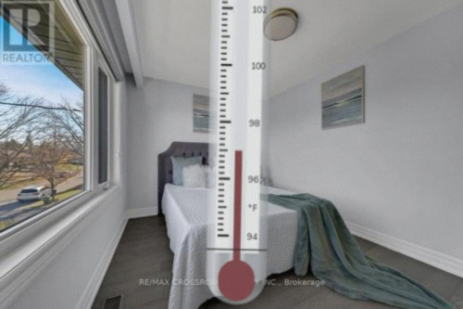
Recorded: 97 °F
